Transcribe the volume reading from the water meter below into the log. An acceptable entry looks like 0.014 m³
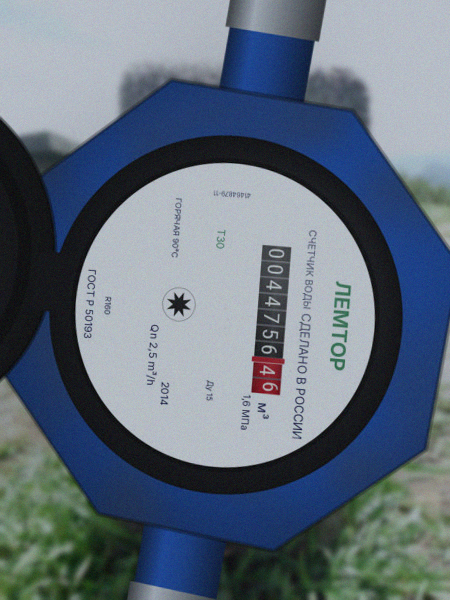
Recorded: 44756.46 m³
